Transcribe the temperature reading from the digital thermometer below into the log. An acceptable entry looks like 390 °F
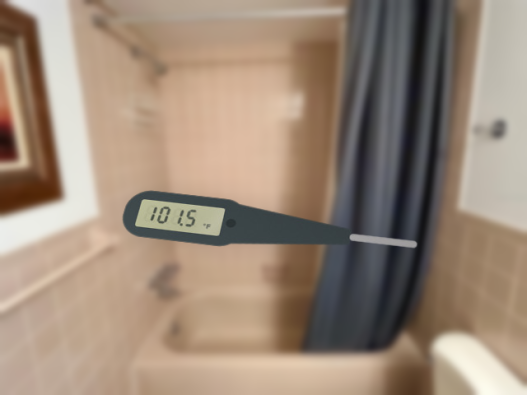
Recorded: 101.5 °F
